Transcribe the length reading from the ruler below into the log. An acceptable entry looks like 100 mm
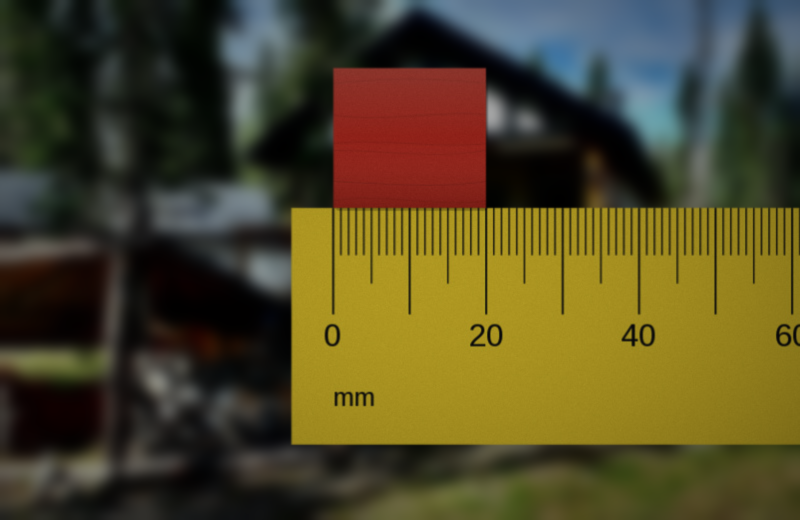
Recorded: 20 mm
